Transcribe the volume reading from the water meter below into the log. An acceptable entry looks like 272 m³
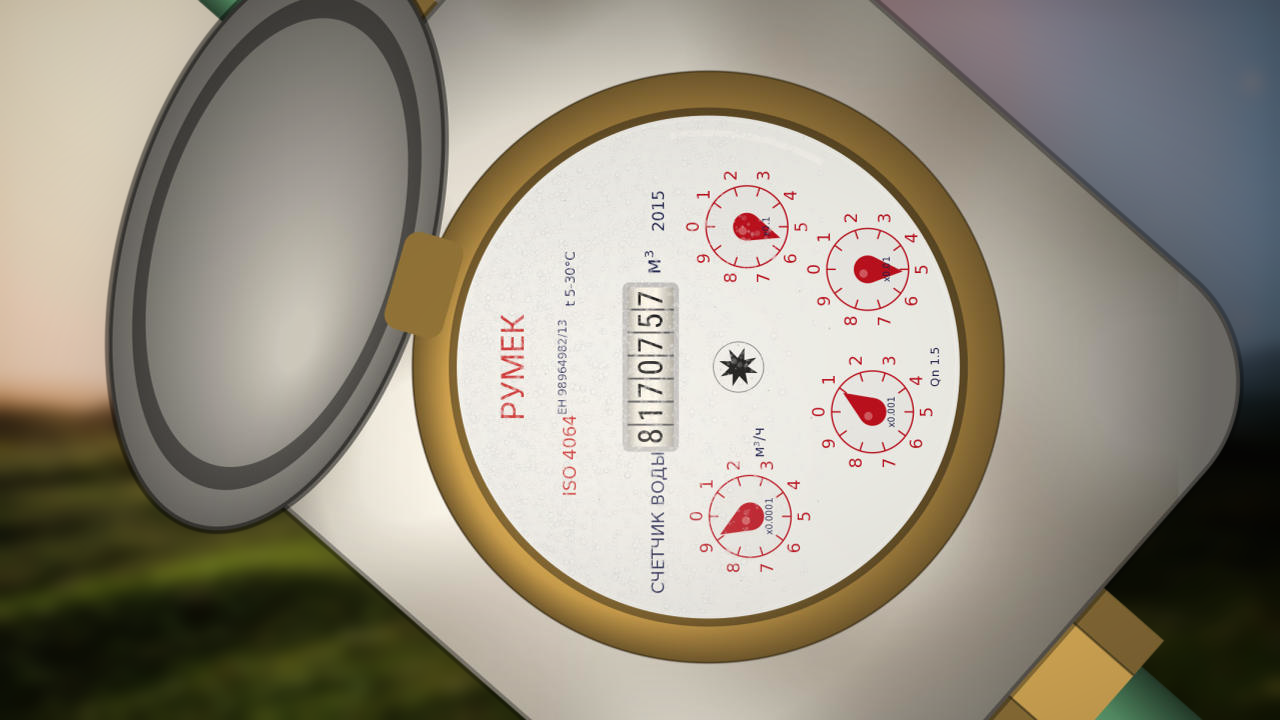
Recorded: 8170757.5509 m³
